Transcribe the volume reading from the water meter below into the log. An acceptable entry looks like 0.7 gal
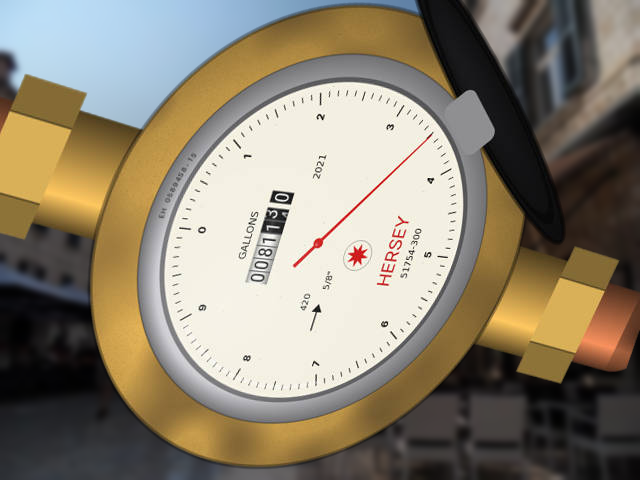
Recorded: 81133.5 gal
